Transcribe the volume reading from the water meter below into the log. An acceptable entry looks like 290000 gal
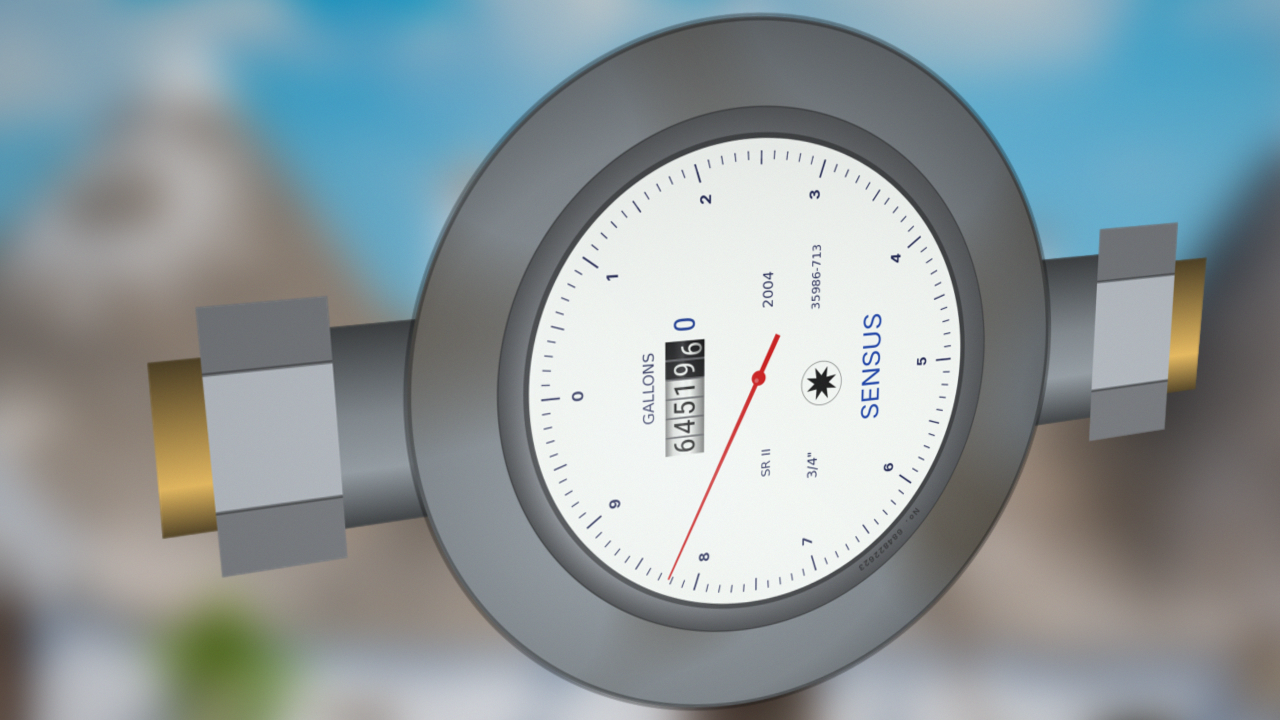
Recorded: 6451958.2 gal
